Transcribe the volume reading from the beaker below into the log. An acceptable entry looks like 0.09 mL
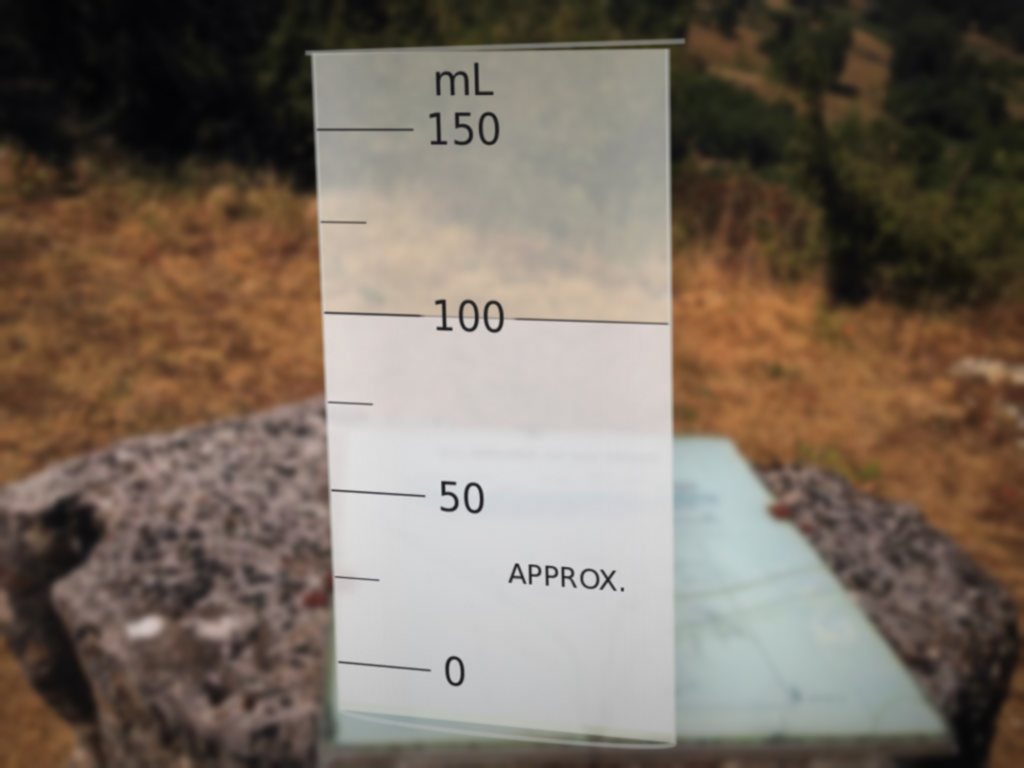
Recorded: 100 mL
